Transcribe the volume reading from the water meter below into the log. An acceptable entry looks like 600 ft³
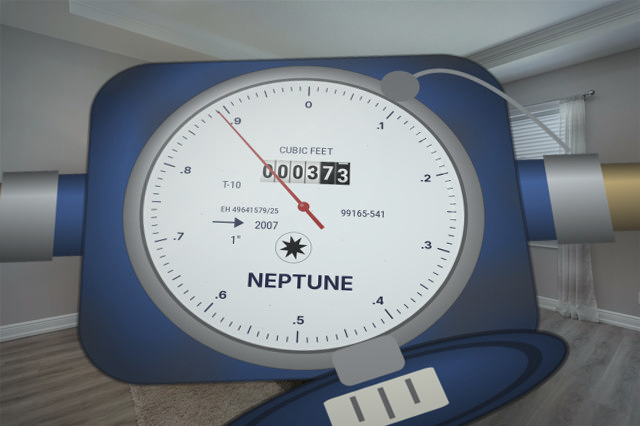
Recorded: 372.89 ft³
